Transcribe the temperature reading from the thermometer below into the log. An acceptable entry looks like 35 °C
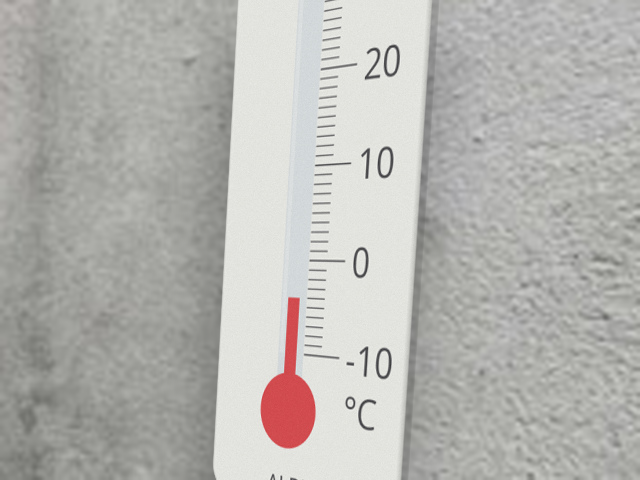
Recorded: -4 °C
